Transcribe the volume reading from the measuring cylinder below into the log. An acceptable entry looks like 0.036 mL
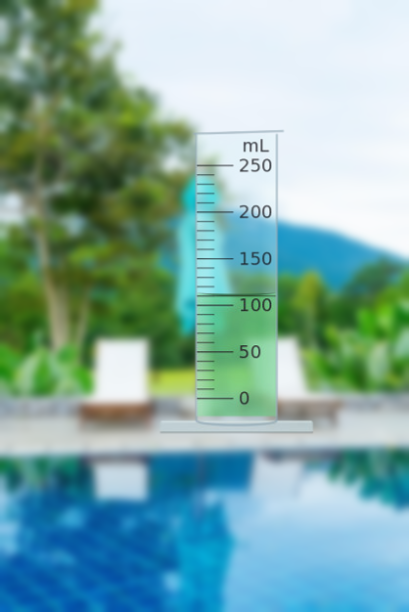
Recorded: 110 mL
